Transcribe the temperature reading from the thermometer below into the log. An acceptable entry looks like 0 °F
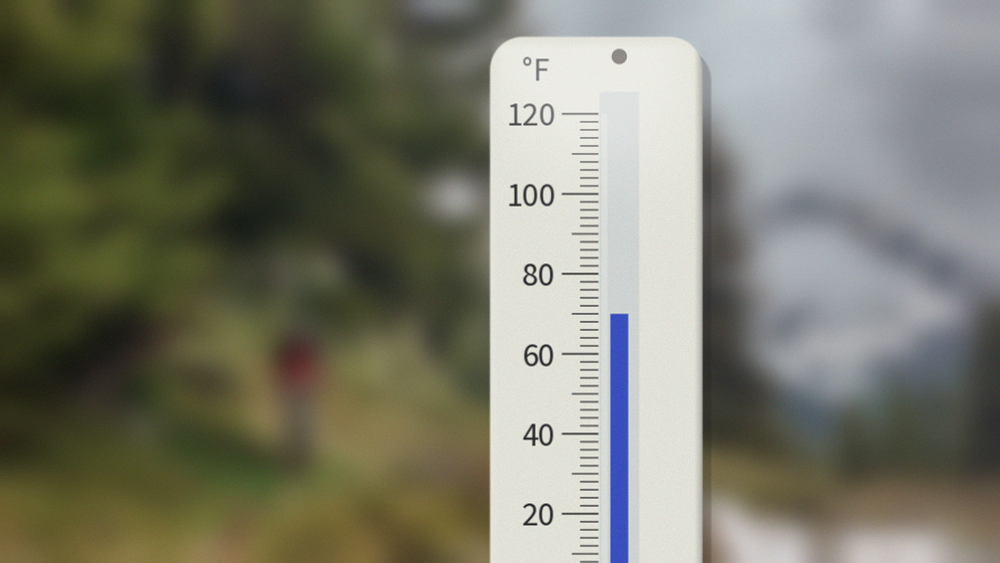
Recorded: 70 °F
